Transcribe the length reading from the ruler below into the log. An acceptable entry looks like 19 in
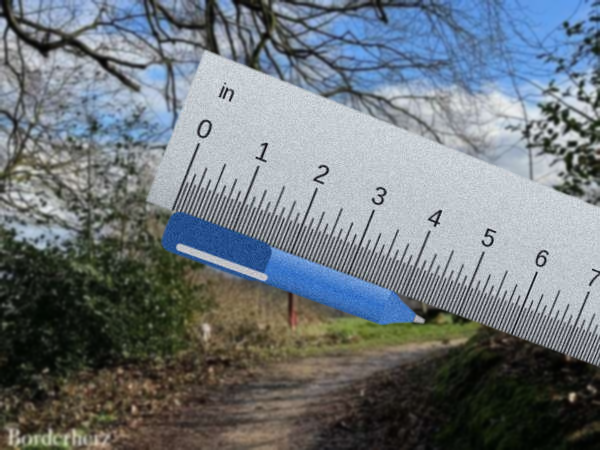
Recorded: 4.5 in
